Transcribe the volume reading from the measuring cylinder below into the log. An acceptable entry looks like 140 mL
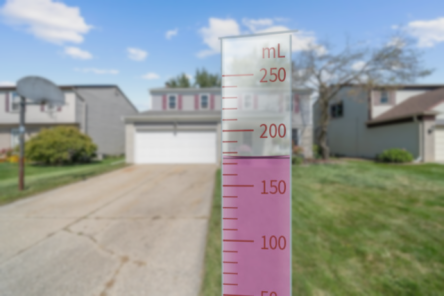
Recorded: 175 mL
